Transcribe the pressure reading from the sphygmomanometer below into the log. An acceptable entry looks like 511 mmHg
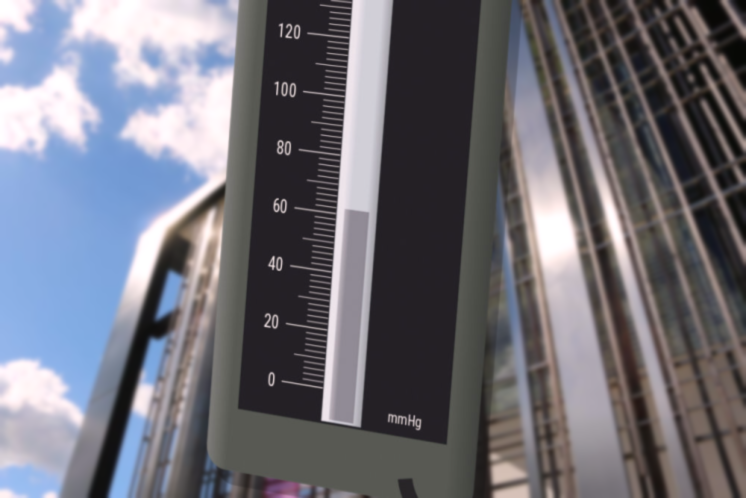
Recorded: 62 mmHg
